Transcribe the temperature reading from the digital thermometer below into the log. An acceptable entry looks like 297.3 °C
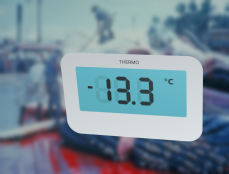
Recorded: -13.3 °C
